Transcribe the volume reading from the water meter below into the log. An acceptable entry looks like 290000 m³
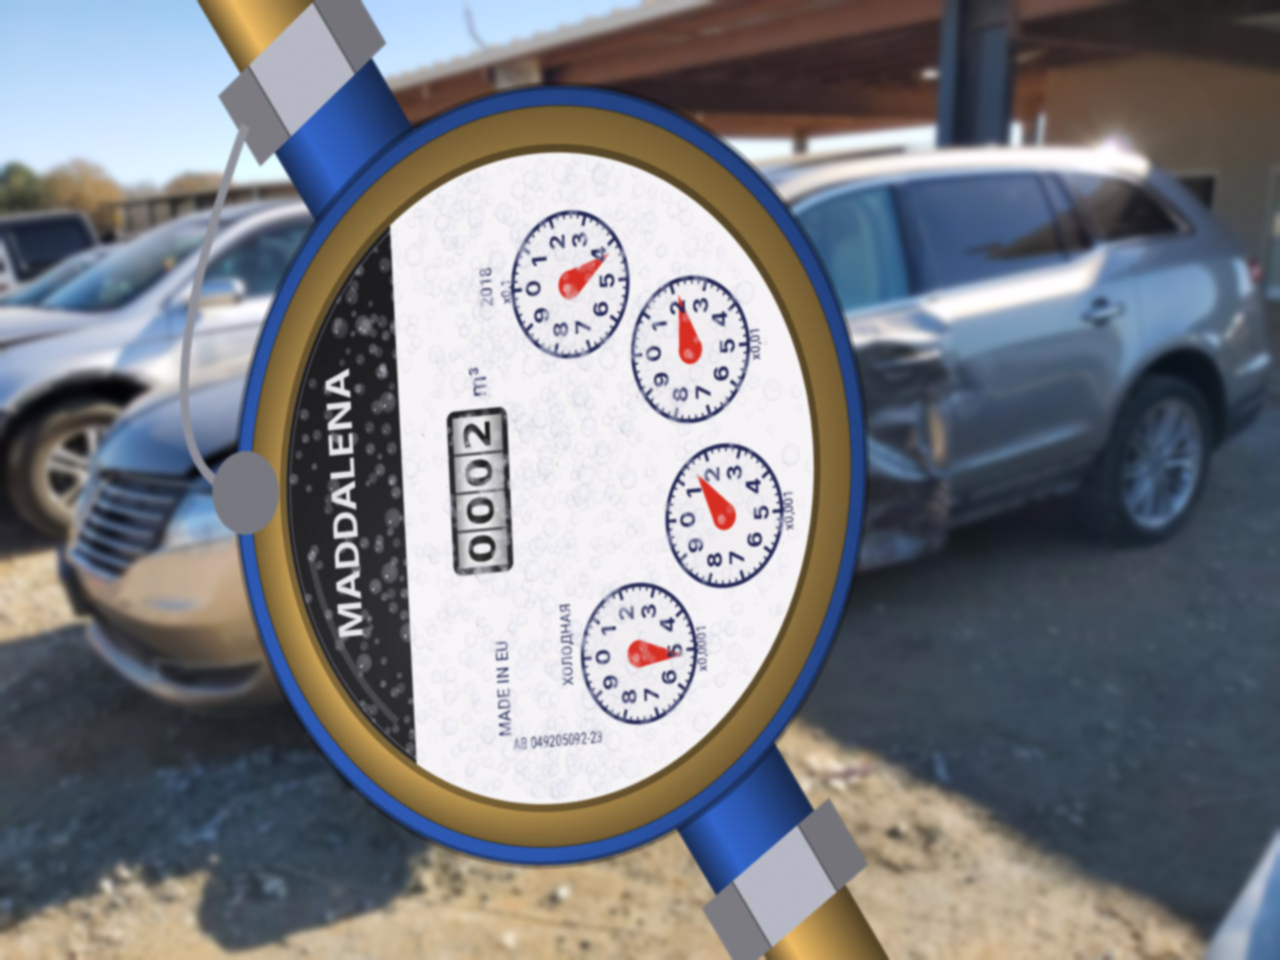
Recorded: 2.4215 m³
